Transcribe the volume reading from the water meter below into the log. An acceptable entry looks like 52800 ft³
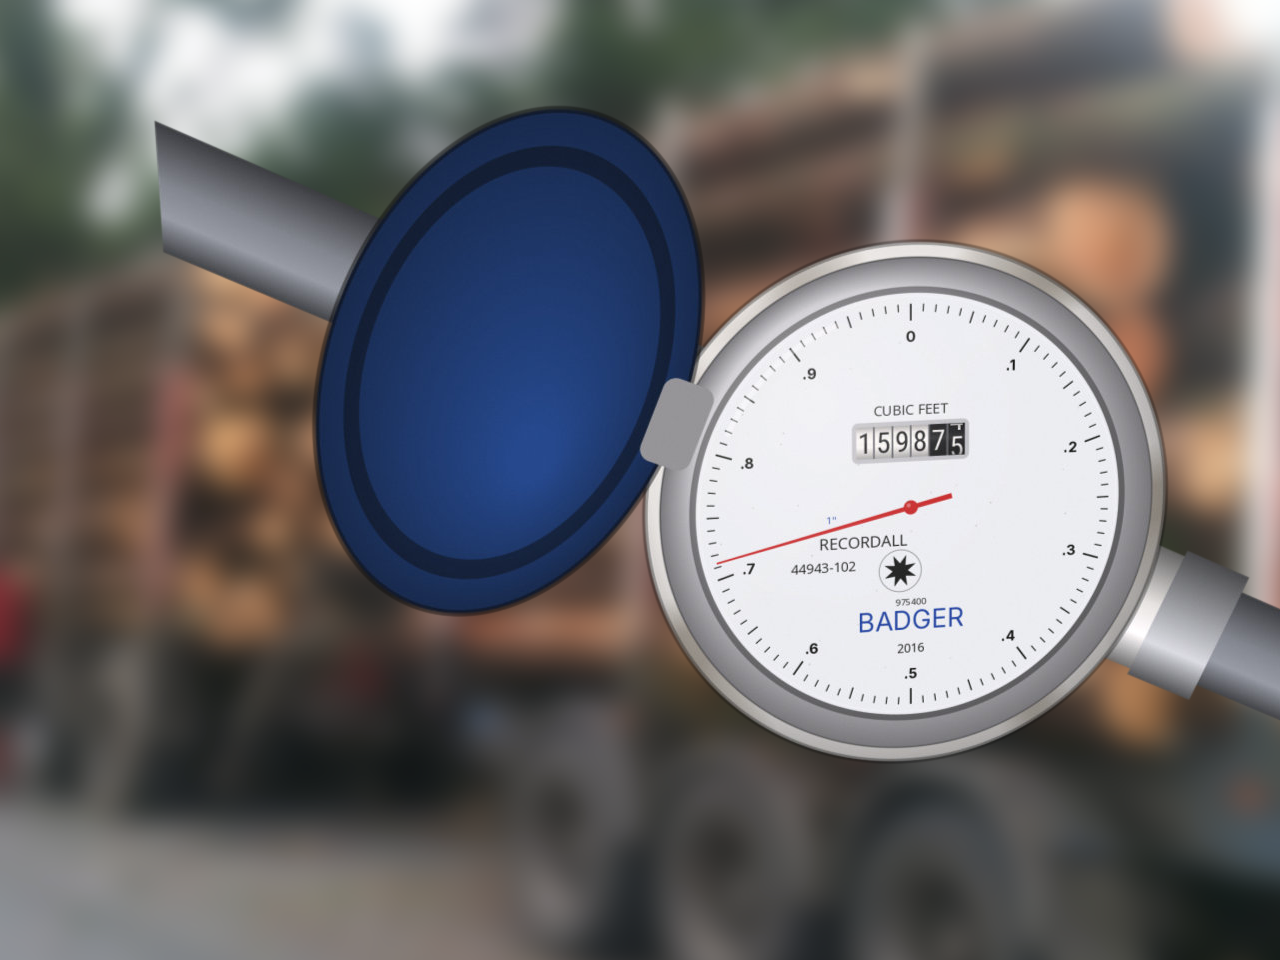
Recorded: 159874.71 ft³
